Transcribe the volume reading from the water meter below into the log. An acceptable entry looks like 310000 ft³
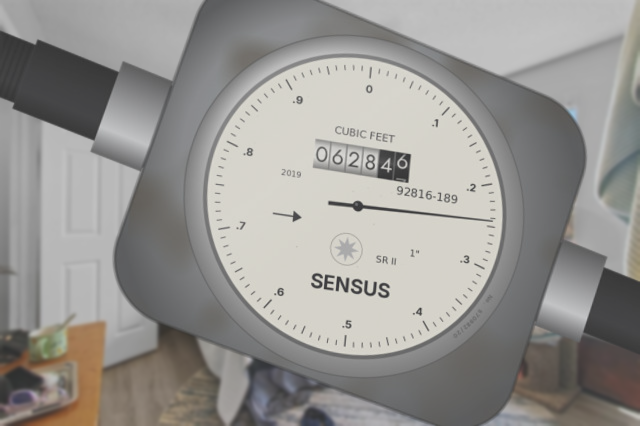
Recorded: 62846.24 ft³
